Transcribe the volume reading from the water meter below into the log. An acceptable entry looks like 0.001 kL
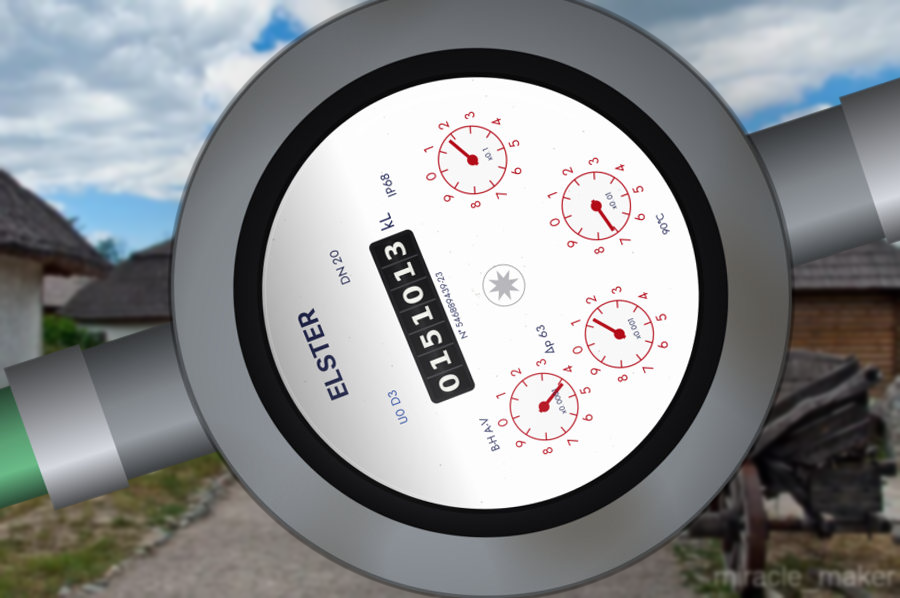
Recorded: 151013.1714 kL
